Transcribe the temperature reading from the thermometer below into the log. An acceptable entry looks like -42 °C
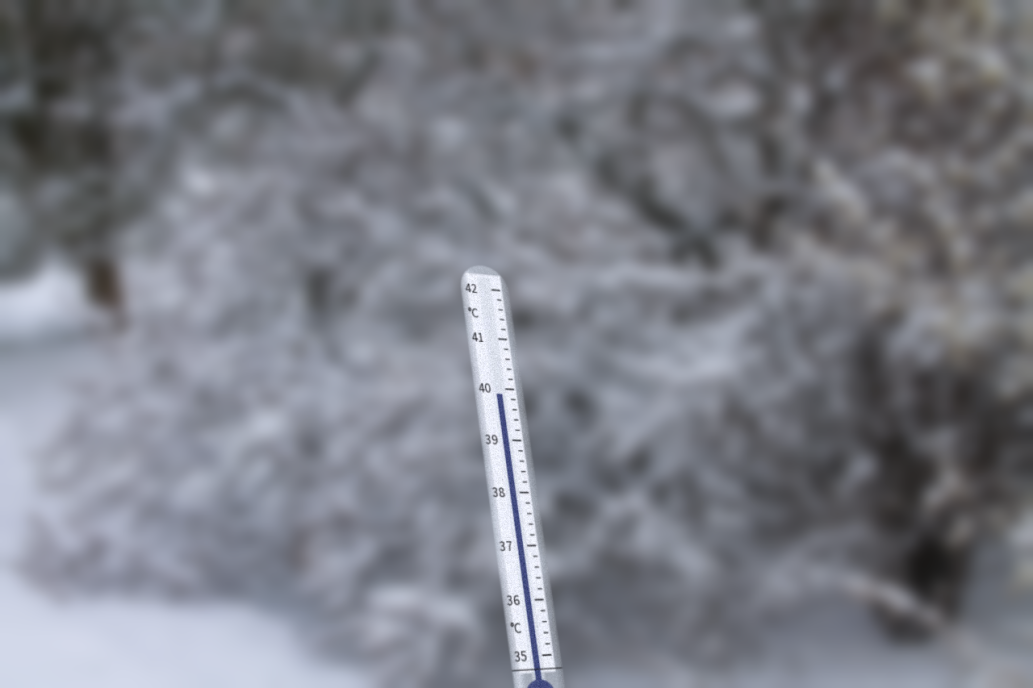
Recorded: 39.9 °C
